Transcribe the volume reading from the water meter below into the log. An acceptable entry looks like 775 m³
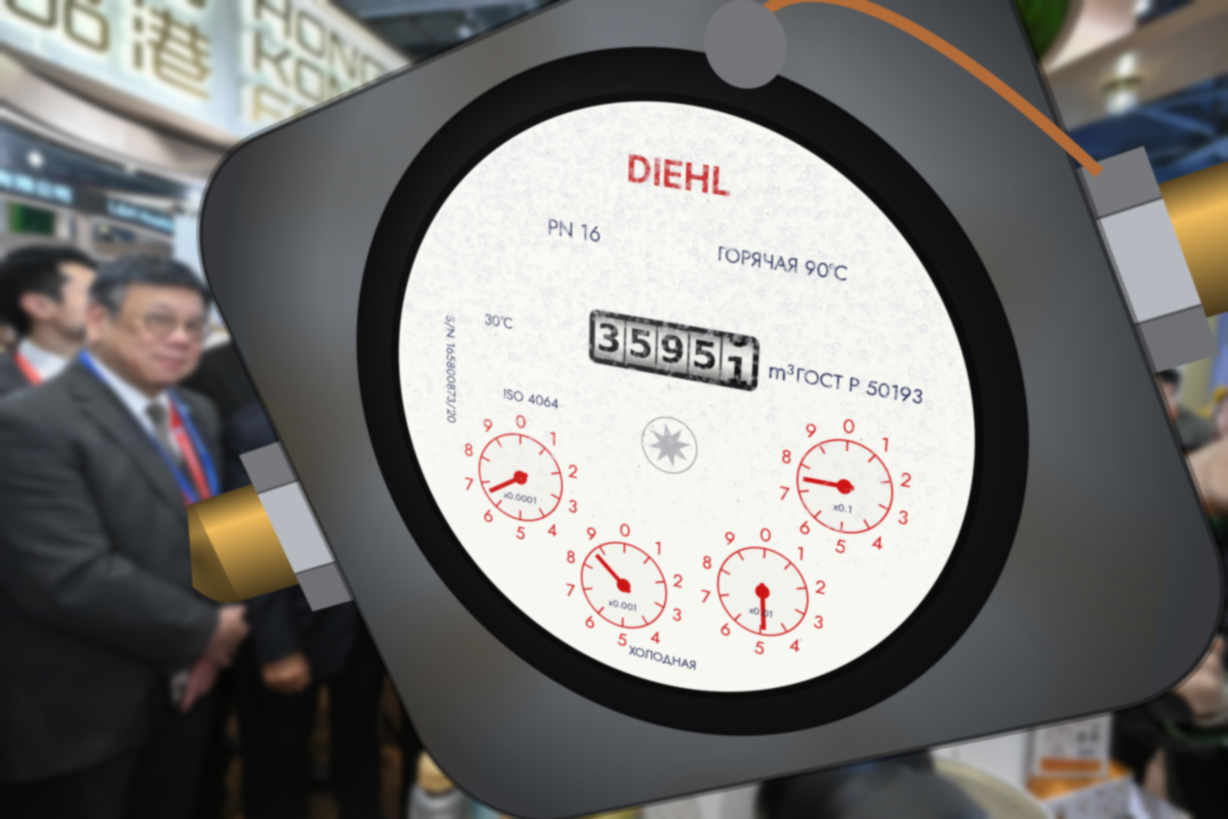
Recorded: 35950.7486 m³
